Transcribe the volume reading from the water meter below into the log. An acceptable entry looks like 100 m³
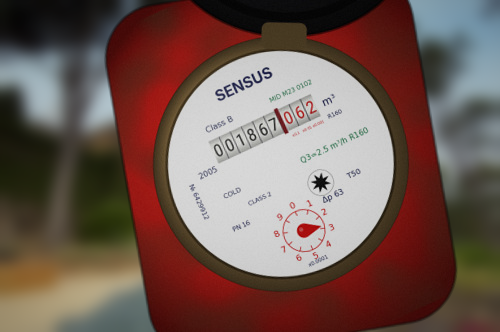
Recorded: 1867.0622 m³
